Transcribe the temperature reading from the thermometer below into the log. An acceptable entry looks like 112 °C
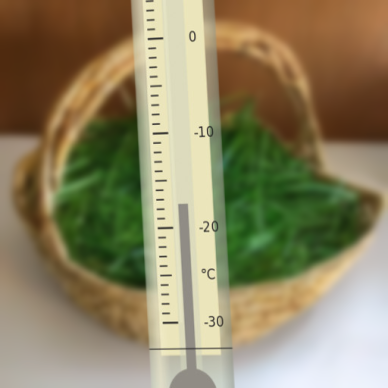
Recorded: -17.5 °C
